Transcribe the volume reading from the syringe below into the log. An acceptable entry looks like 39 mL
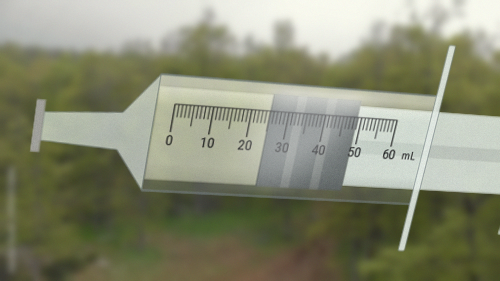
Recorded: 25 mL
